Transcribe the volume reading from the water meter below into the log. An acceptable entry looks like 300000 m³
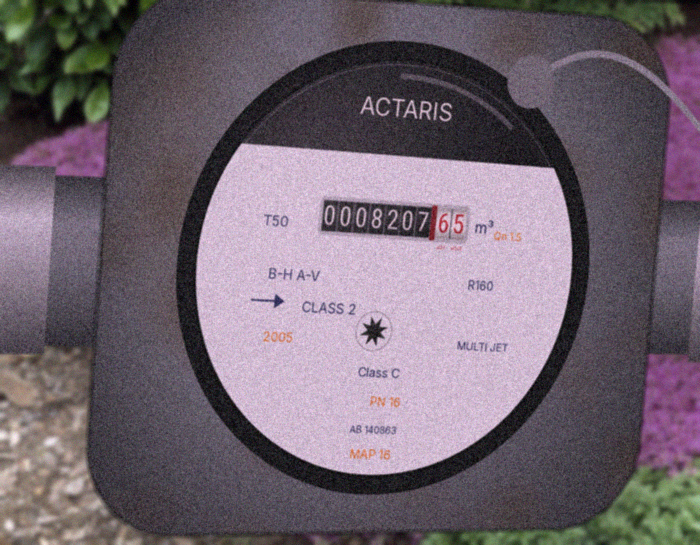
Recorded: 8207.65 m³
